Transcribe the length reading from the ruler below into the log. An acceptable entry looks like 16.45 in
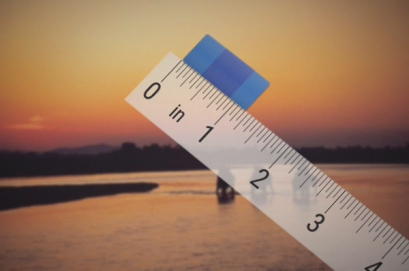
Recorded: 1.1875 in
